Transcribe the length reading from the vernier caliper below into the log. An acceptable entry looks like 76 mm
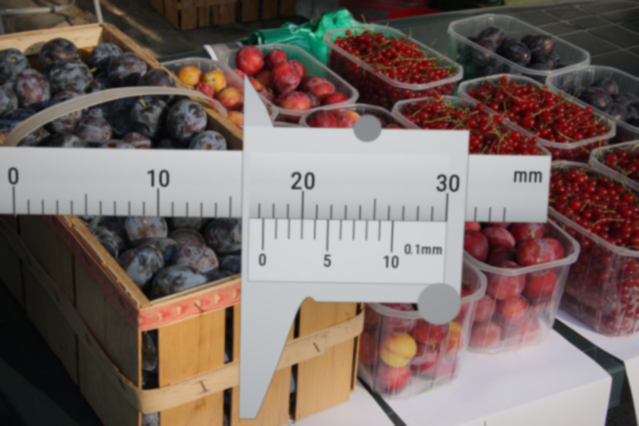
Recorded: 17.3 mm
